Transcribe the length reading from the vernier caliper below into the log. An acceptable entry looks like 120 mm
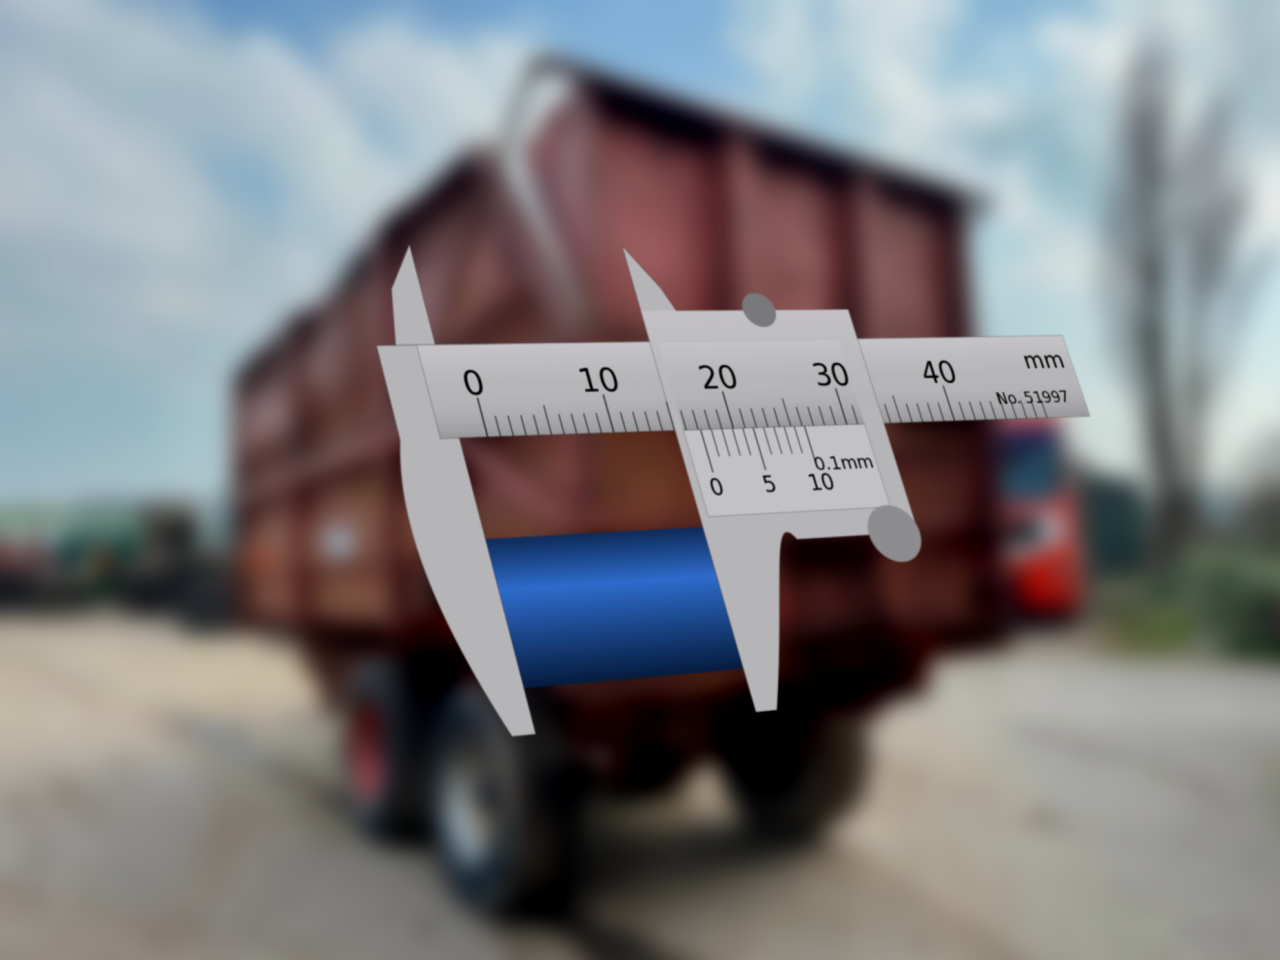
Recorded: 17.2 mm
